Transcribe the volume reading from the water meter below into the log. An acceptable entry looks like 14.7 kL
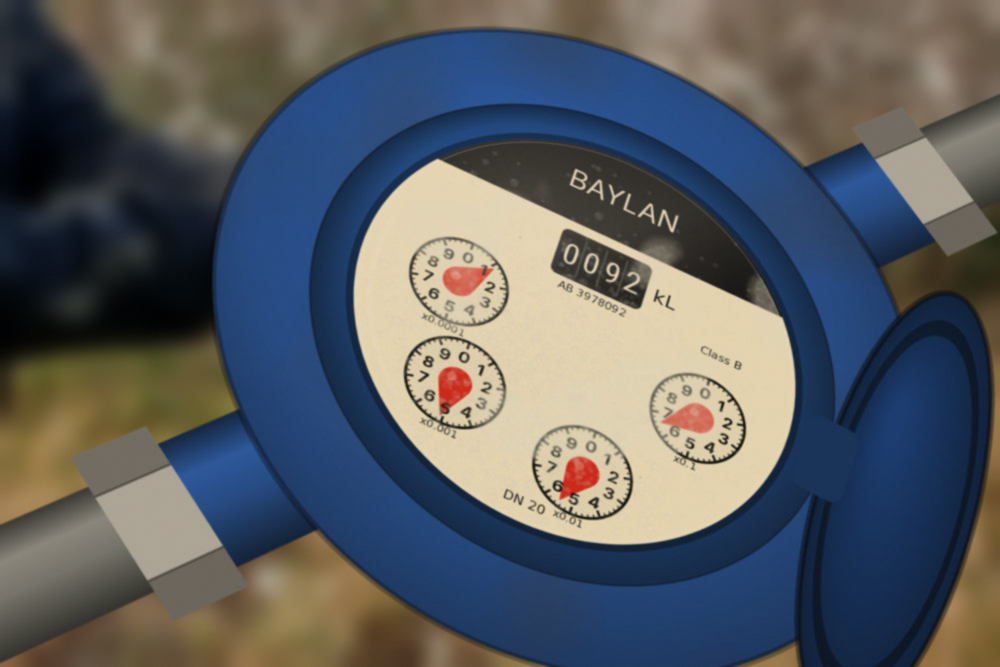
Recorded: 92.6551 kL
